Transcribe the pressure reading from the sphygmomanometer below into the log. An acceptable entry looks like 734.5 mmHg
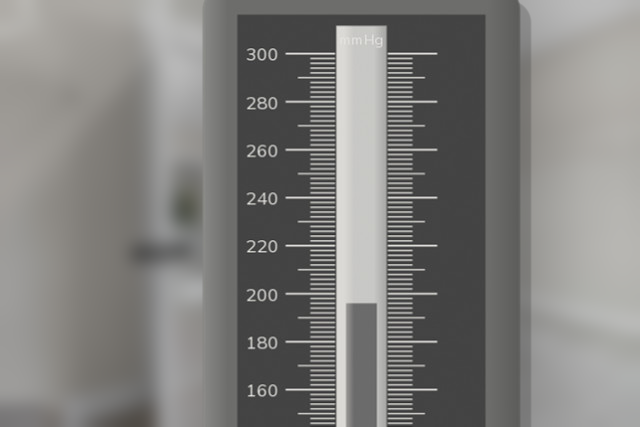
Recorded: 196 mmHg
